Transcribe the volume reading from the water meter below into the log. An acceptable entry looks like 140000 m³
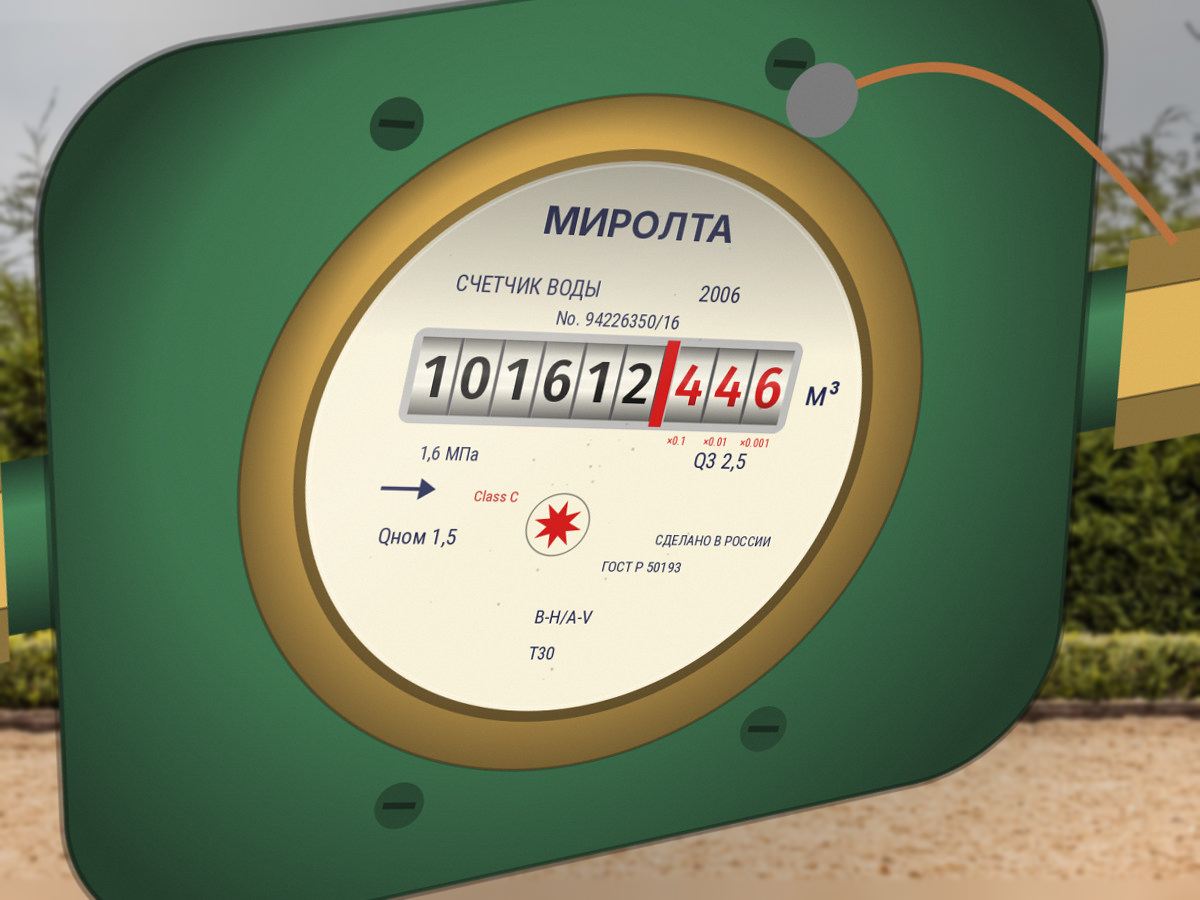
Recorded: 101612.446 m³
